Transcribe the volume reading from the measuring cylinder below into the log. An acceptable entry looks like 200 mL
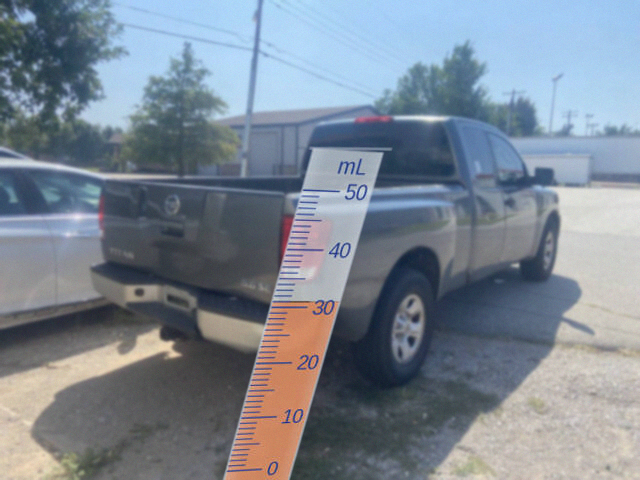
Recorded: 31 mL
